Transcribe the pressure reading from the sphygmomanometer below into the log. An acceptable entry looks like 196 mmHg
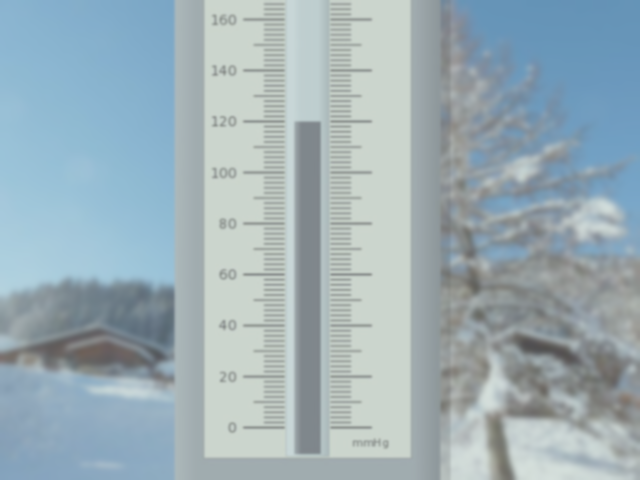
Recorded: 120 mmHg
